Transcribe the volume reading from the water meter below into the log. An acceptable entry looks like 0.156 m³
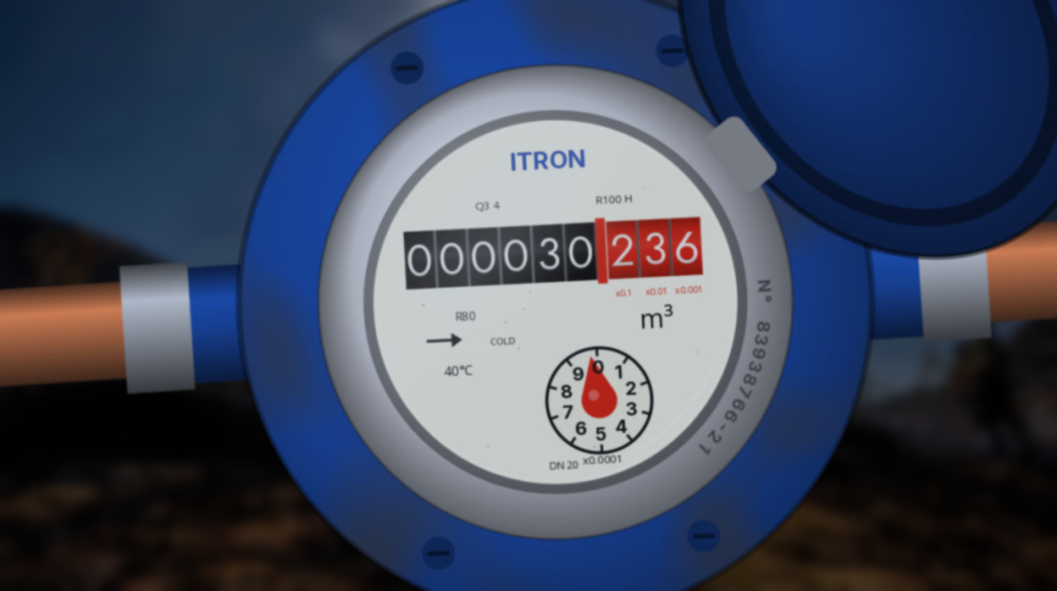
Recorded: 30.2359 m³
